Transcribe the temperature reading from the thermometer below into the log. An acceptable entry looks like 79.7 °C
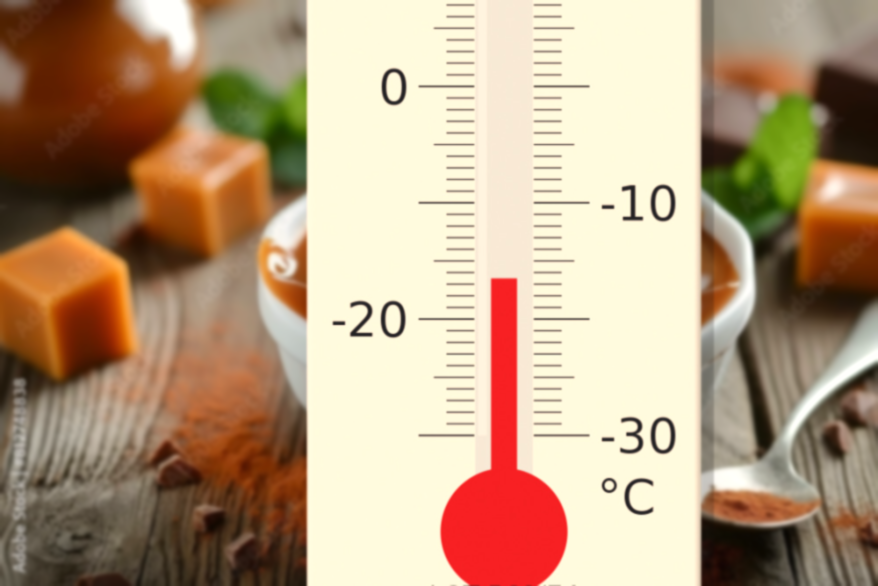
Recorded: -16.5 °C
